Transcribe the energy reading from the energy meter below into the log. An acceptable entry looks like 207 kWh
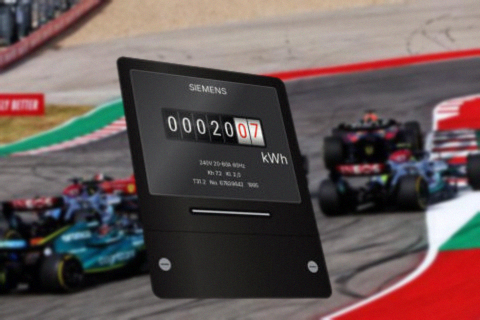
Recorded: 20.07 kWh
